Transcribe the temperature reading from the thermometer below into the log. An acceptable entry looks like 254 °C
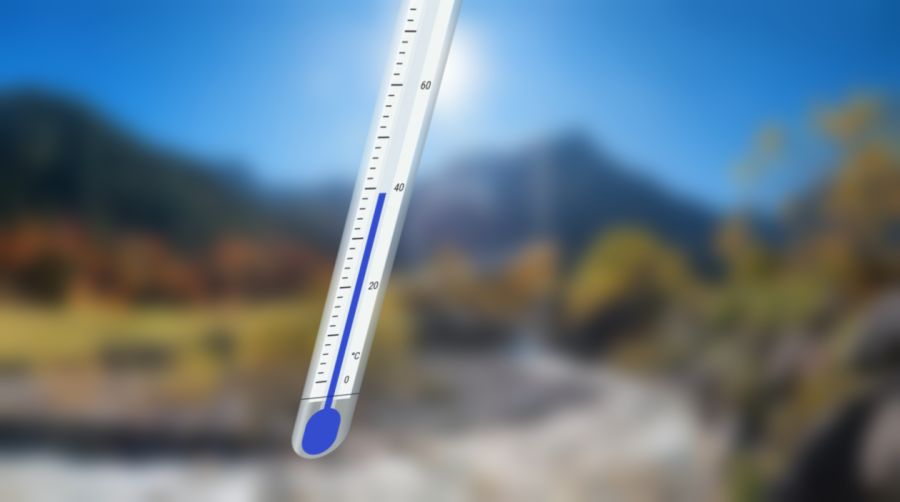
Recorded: 39 °C
